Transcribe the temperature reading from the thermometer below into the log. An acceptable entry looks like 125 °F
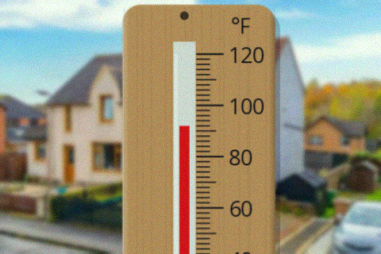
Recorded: 92 °F
